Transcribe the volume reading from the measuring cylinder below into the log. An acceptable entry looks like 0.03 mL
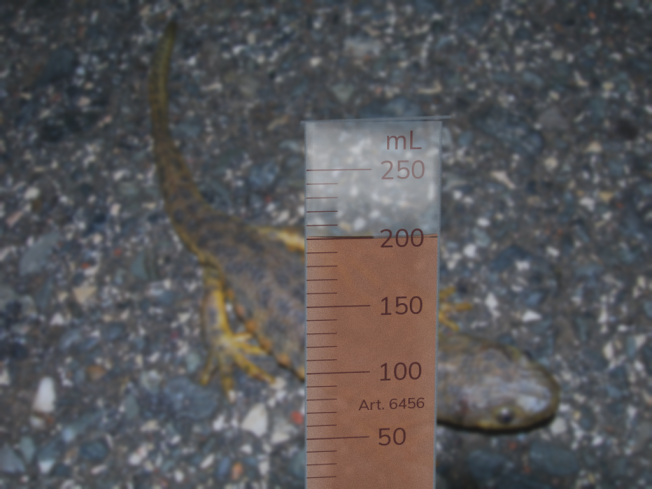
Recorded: 200 mL
